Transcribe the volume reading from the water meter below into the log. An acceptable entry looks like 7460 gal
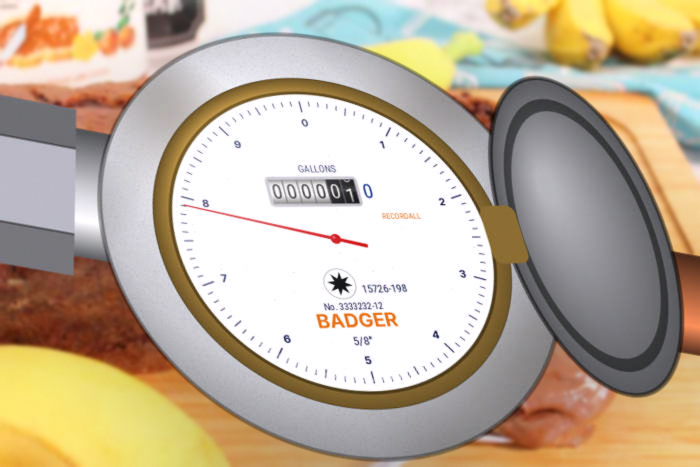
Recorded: 7.9 gal
